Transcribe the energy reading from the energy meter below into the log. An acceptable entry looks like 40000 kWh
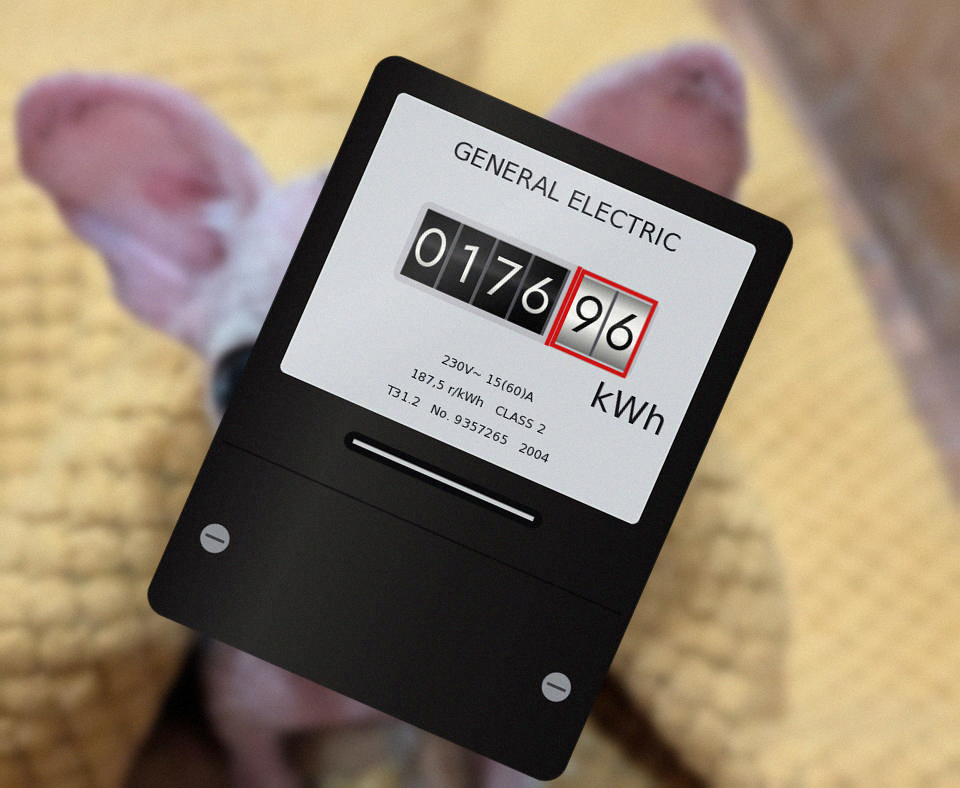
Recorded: 176.96 kWh
